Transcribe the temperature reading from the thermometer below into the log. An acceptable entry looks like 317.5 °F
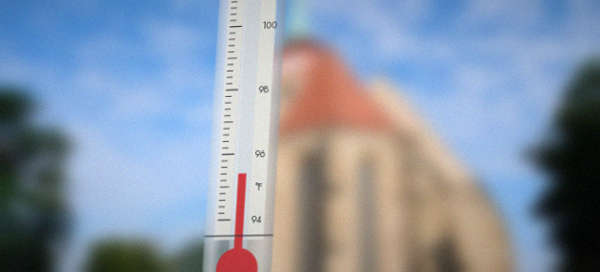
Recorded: 95.4 °F
